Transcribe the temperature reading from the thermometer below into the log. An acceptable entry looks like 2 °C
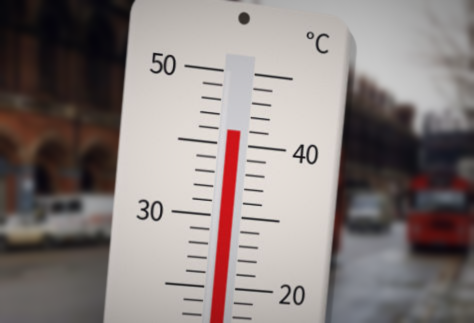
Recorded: 42 °C
